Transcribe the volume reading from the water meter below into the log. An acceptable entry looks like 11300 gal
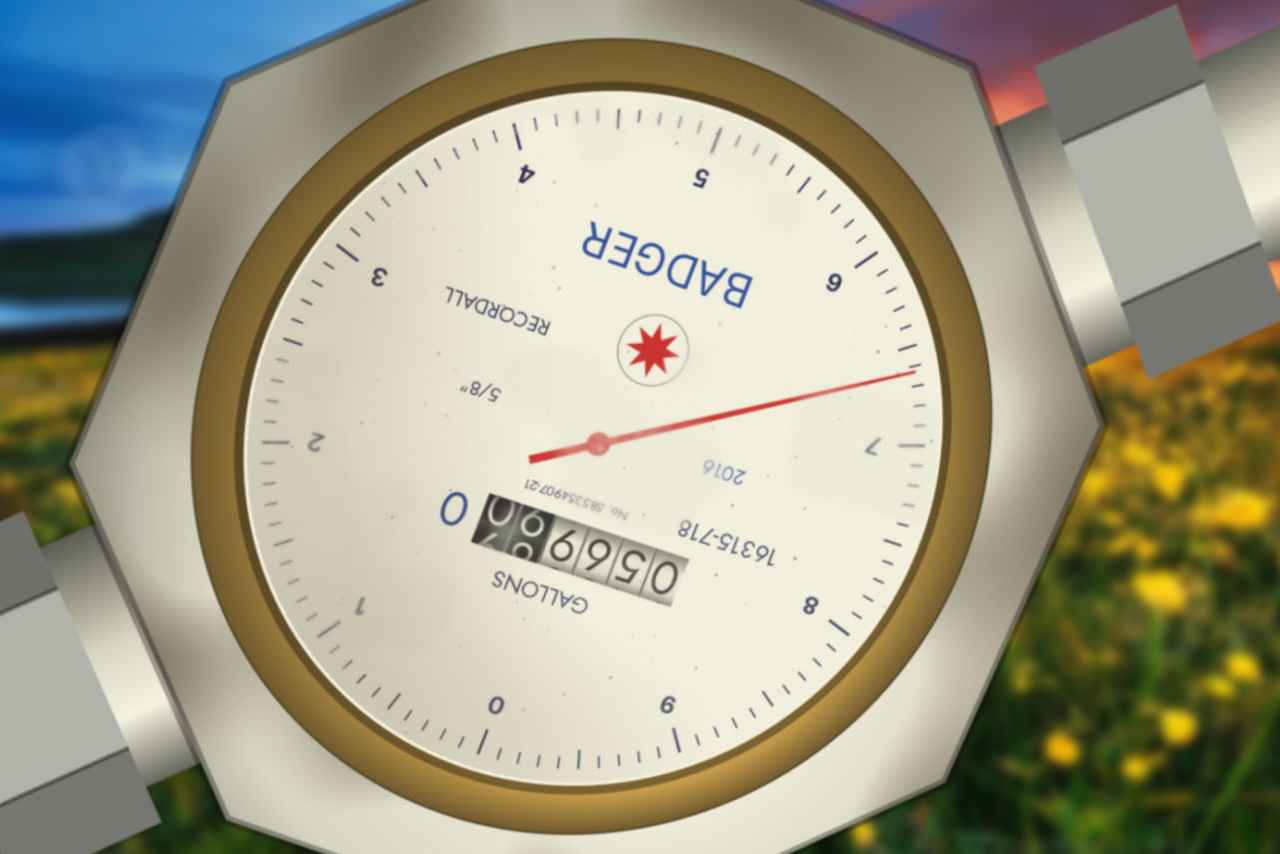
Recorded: 569896.6 gal
